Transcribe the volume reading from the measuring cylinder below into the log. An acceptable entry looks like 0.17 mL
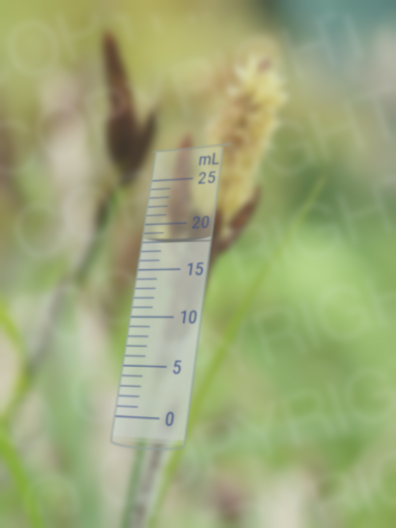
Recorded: 18 mL
